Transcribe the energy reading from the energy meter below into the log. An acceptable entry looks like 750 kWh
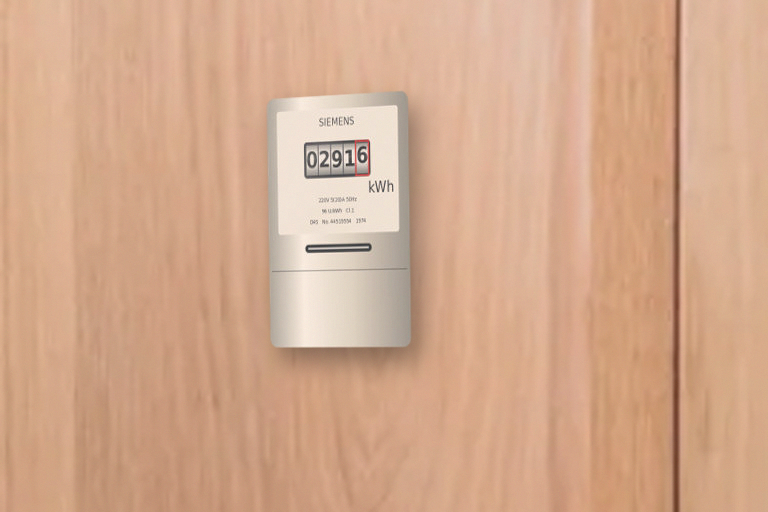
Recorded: 291.6 kWh
